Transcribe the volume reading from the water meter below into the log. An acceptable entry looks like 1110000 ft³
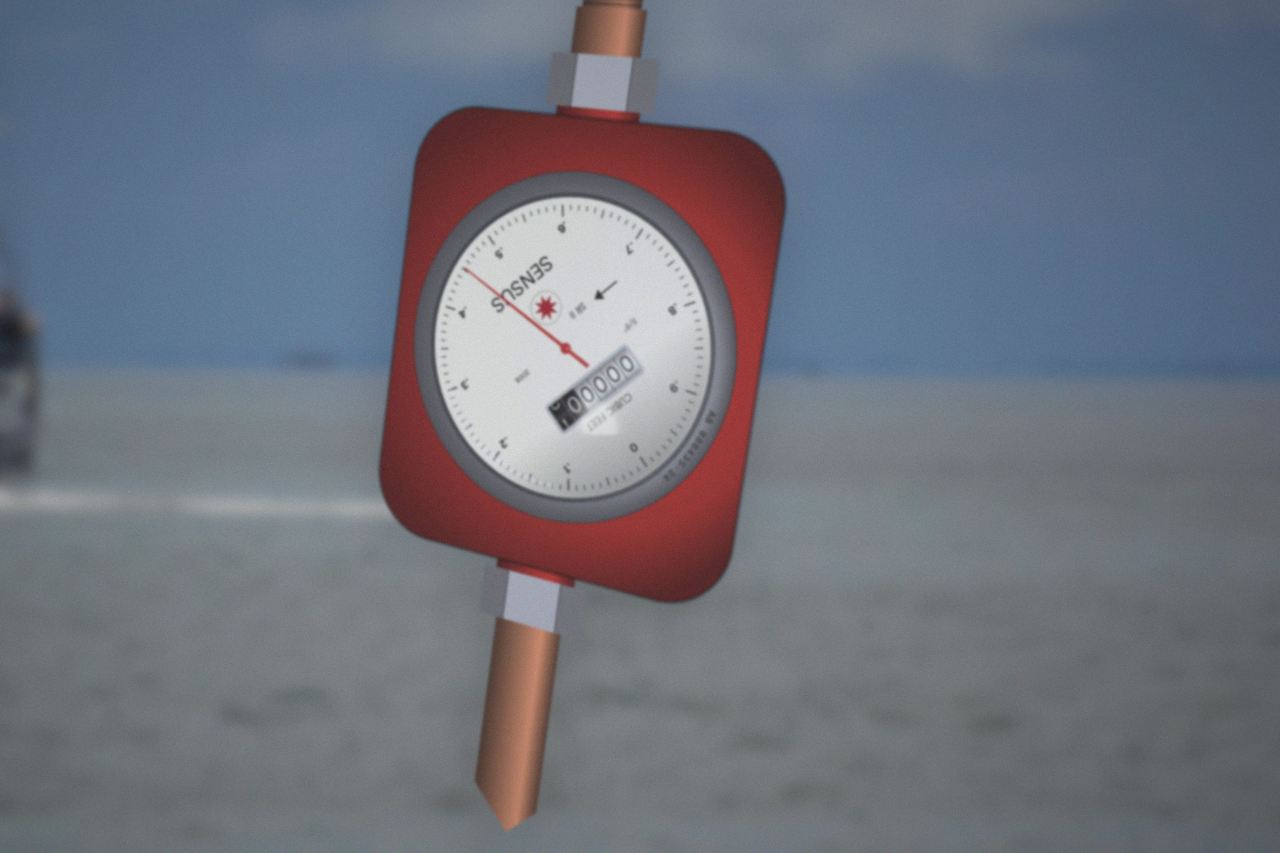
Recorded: 1.45 ft³
